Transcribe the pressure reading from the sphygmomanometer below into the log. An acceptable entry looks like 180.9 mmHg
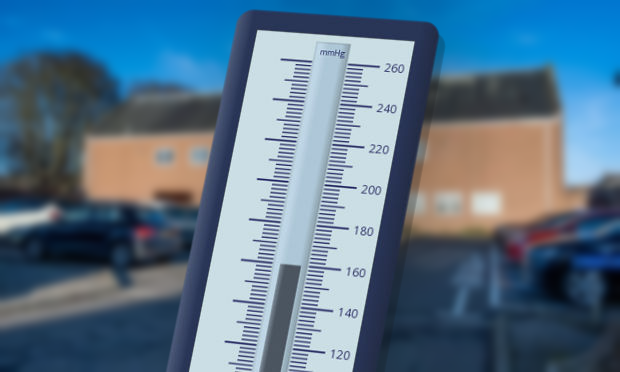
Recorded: 160 mmHg
